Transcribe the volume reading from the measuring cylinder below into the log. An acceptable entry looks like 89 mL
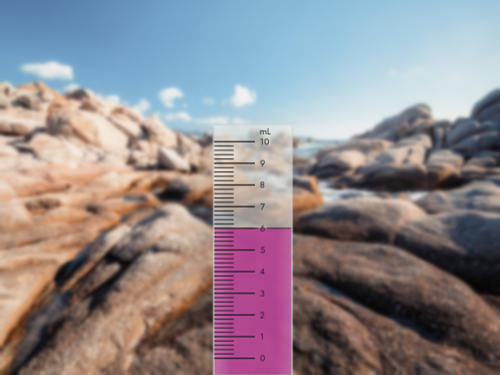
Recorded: 6 mL
